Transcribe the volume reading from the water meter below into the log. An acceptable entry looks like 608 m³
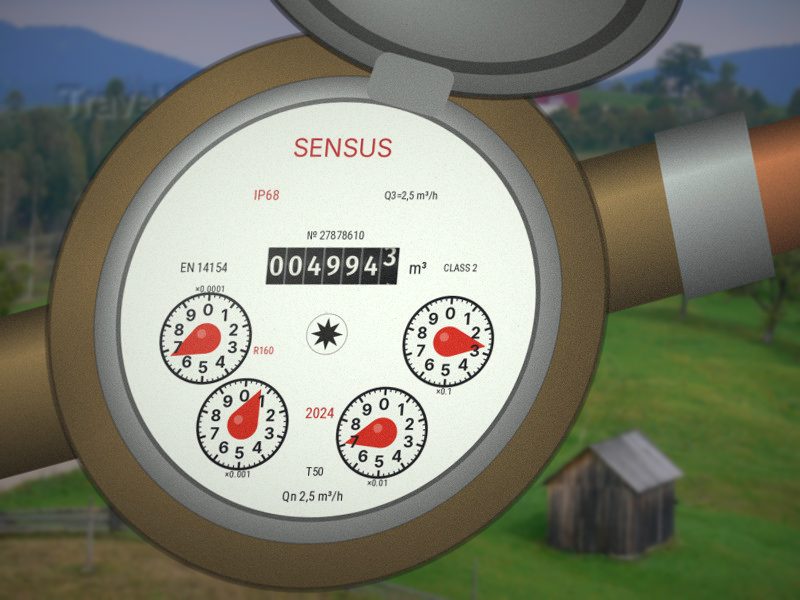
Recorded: 49943.2706 m³
